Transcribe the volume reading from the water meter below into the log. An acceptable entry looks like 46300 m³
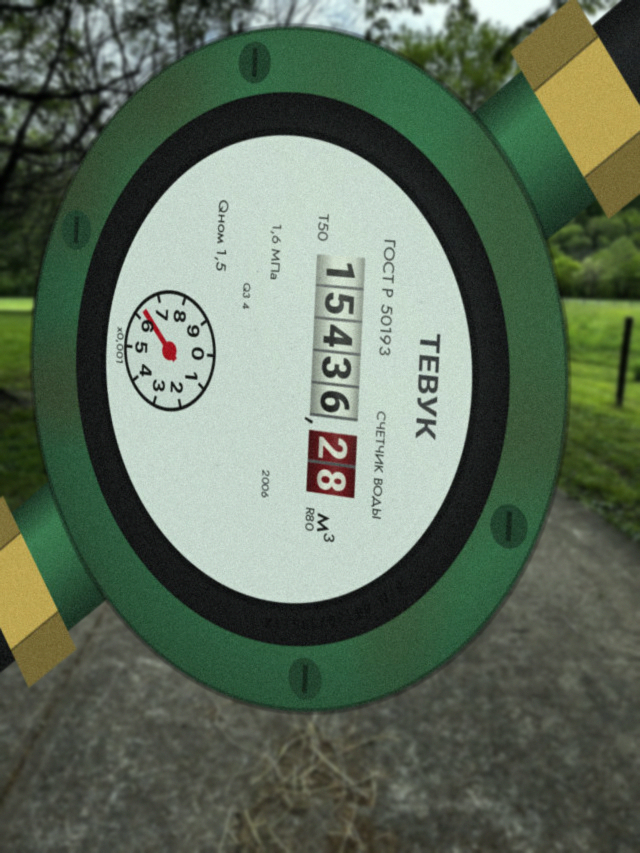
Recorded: 15436.286 m³
